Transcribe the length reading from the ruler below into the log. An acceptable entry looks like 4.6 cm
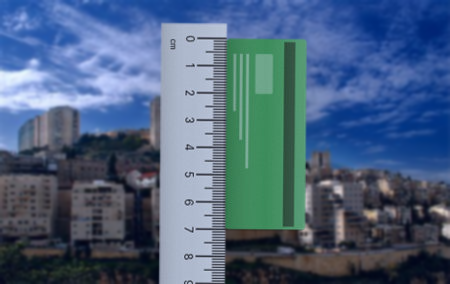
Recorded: 7 cm
